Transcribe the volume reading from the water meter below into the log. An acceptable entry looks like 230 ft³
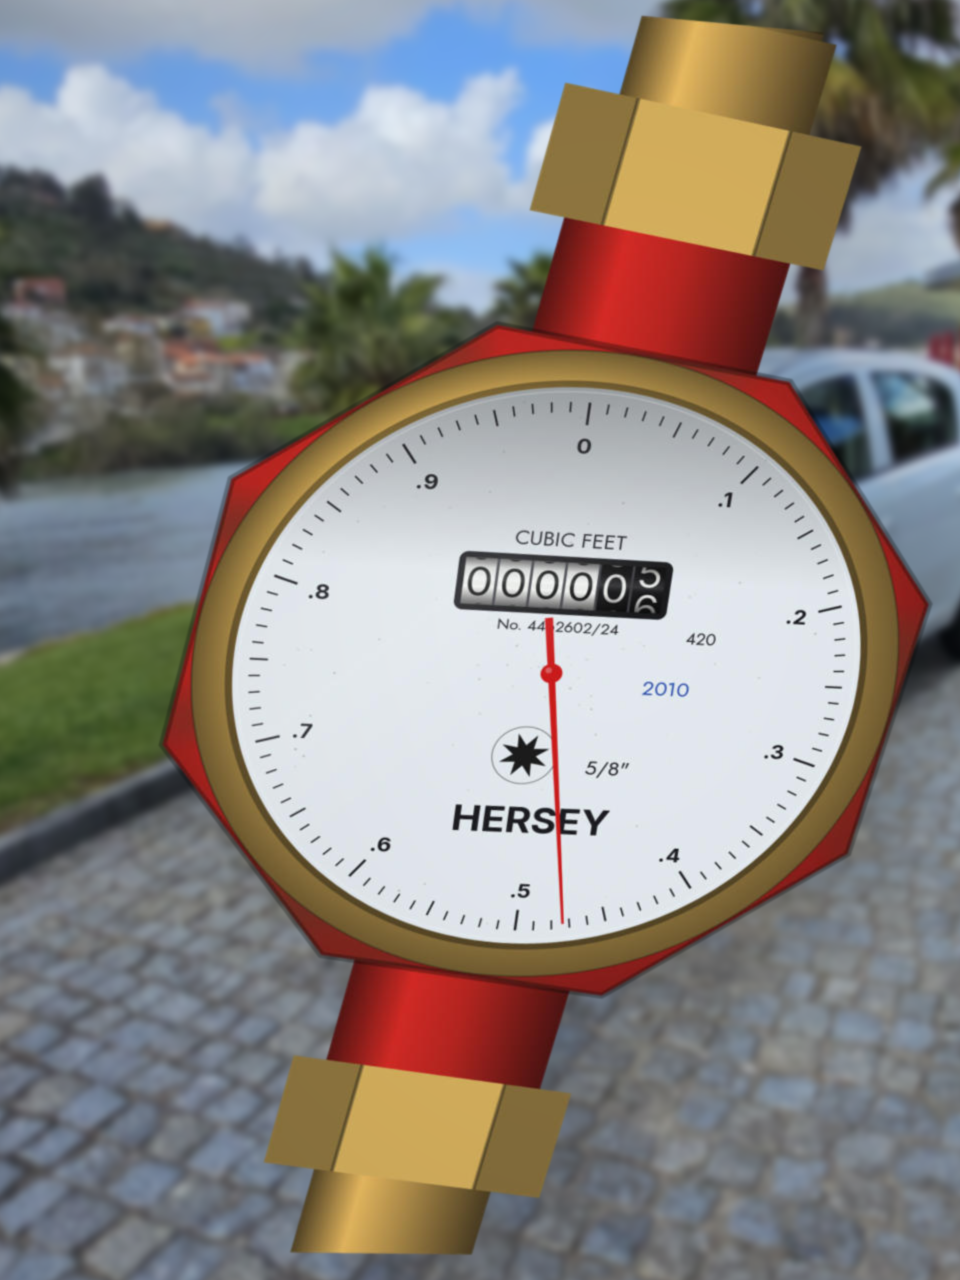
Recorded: 5.47 ft³
